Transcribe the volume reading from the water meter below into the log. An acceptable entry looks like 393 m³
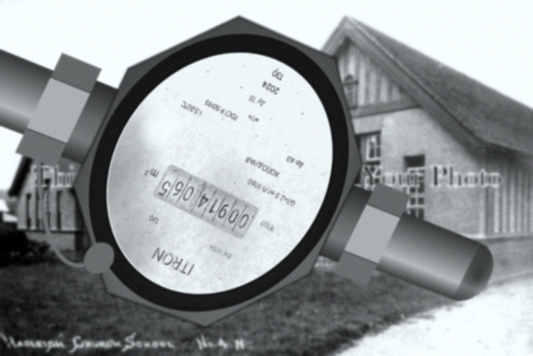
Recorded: 914.065 m³
